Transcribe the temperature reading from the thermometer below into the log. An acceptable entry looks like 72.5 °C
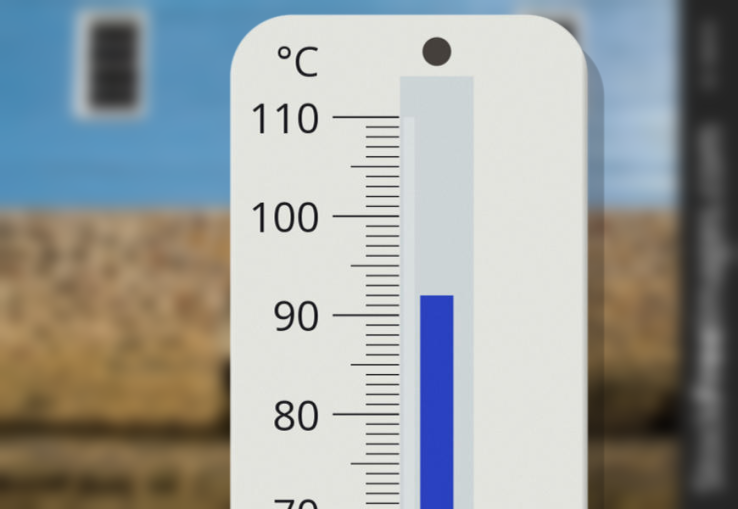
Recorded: 92 °C
